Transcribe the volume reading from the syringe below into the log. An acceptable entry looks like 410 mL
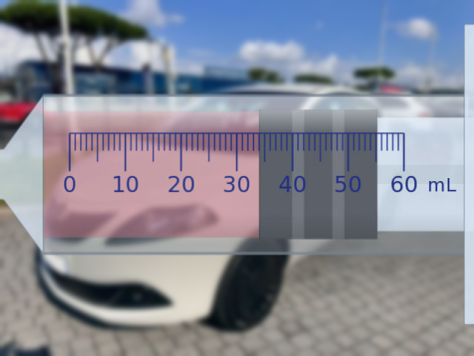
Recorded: 34 mL
